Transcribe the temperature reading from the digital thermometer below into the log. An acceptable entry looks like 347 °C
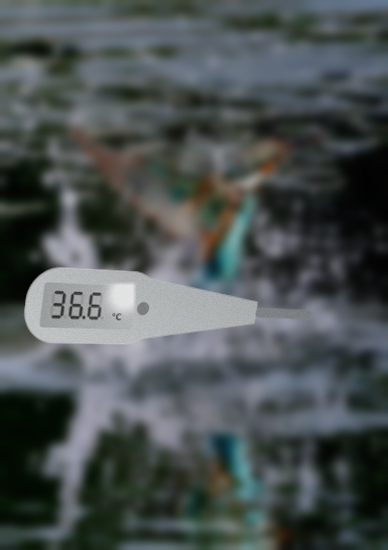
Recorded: 36.6 °C
